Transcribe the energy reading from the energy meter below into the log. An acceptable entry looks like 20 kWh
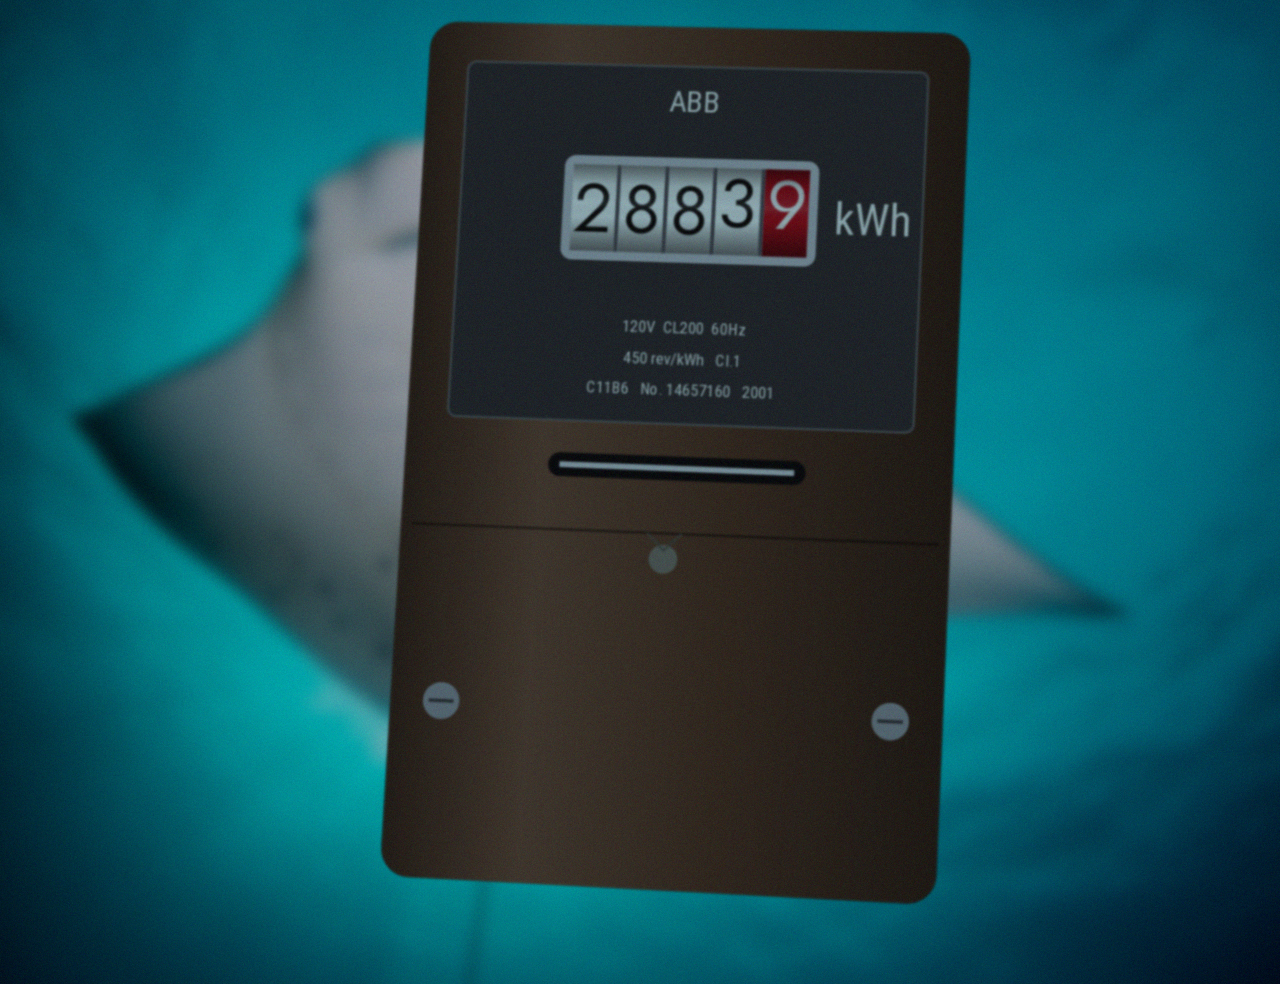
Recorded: 2883.9 kWh
